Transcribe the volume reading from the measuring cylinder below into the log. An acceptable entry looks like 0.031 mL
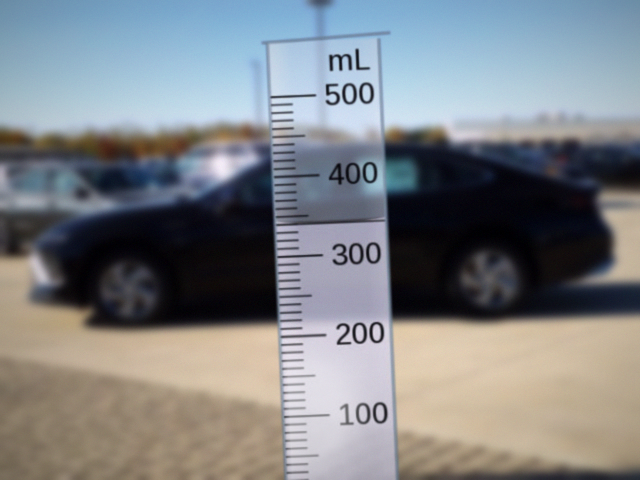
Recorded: 340 mL
